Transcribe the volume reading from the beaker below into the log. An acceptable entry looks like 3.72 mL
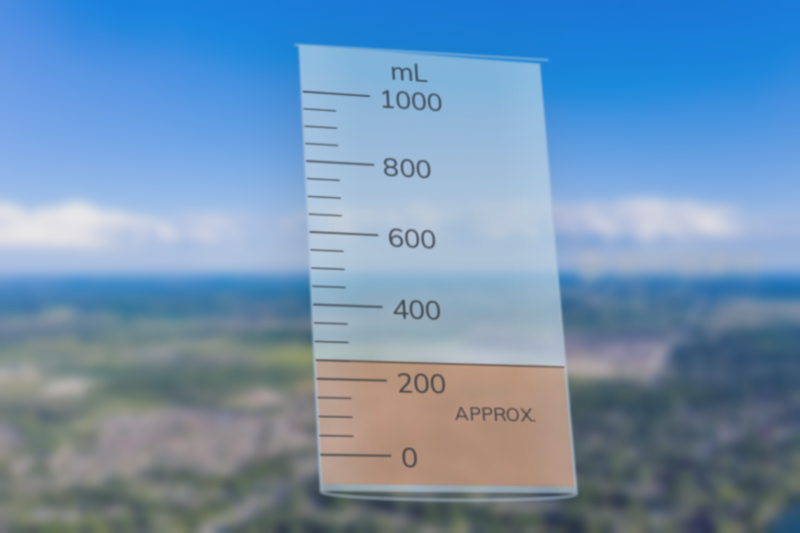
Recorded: 250 mL
